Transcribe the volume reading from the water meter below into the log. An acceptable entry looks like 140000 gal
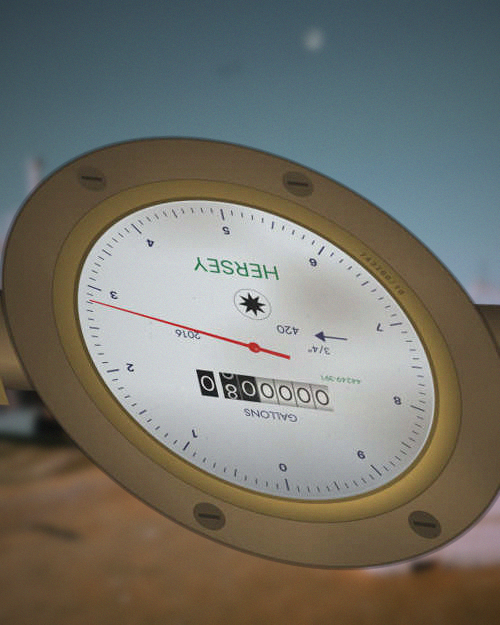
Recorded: 82.8 gal
